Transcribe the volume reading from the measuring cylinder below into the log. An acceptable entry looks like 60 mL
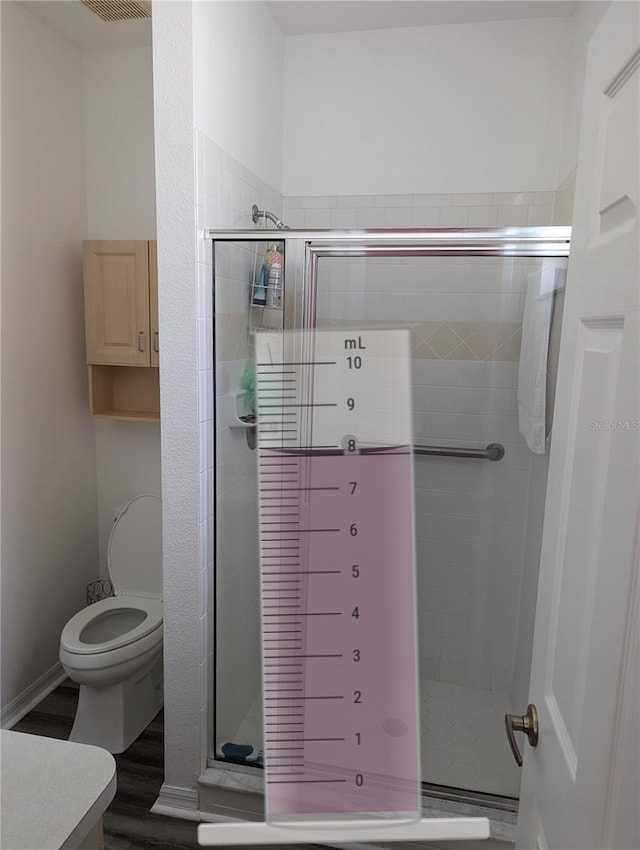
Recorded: 7.8 mL
